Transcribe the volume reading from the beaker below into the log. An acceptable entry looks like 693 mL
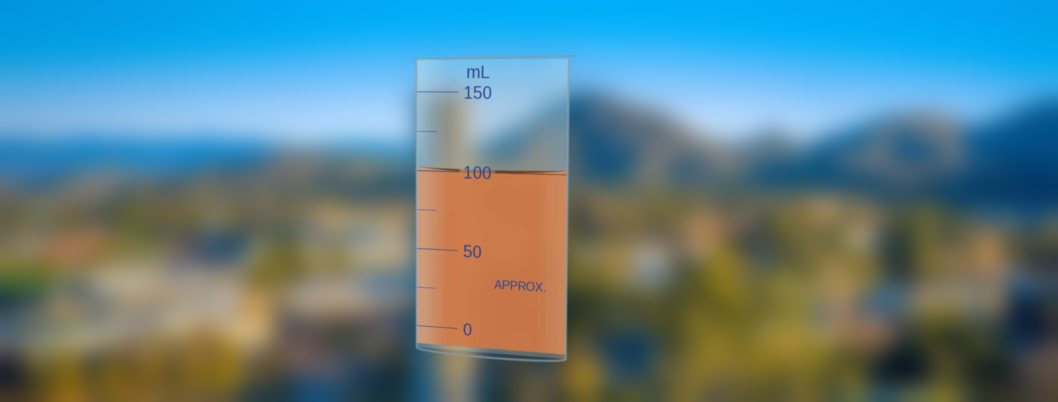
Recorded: 100 mL
